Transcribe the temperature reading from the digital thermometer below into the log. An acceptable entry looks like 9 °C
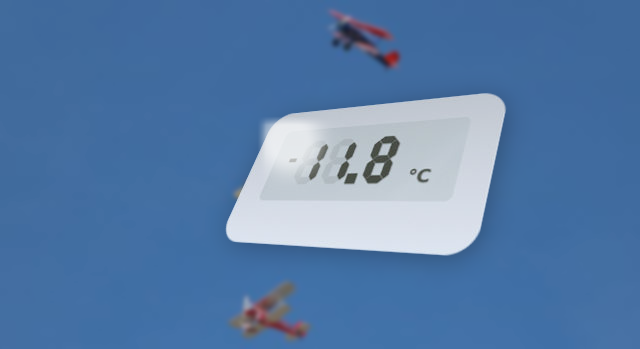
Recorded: -11.8 °C
